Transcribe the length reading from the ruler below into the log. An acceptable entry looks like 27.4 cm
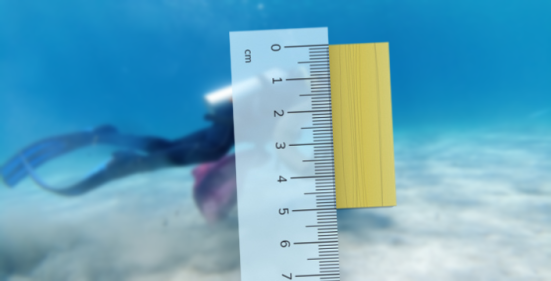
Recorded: 5 cm
